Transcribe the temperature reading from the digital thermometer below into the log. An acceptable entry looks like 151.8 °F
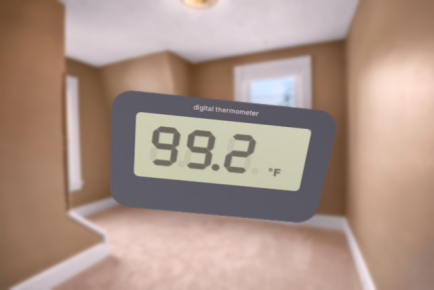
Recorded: 99.2 °F
